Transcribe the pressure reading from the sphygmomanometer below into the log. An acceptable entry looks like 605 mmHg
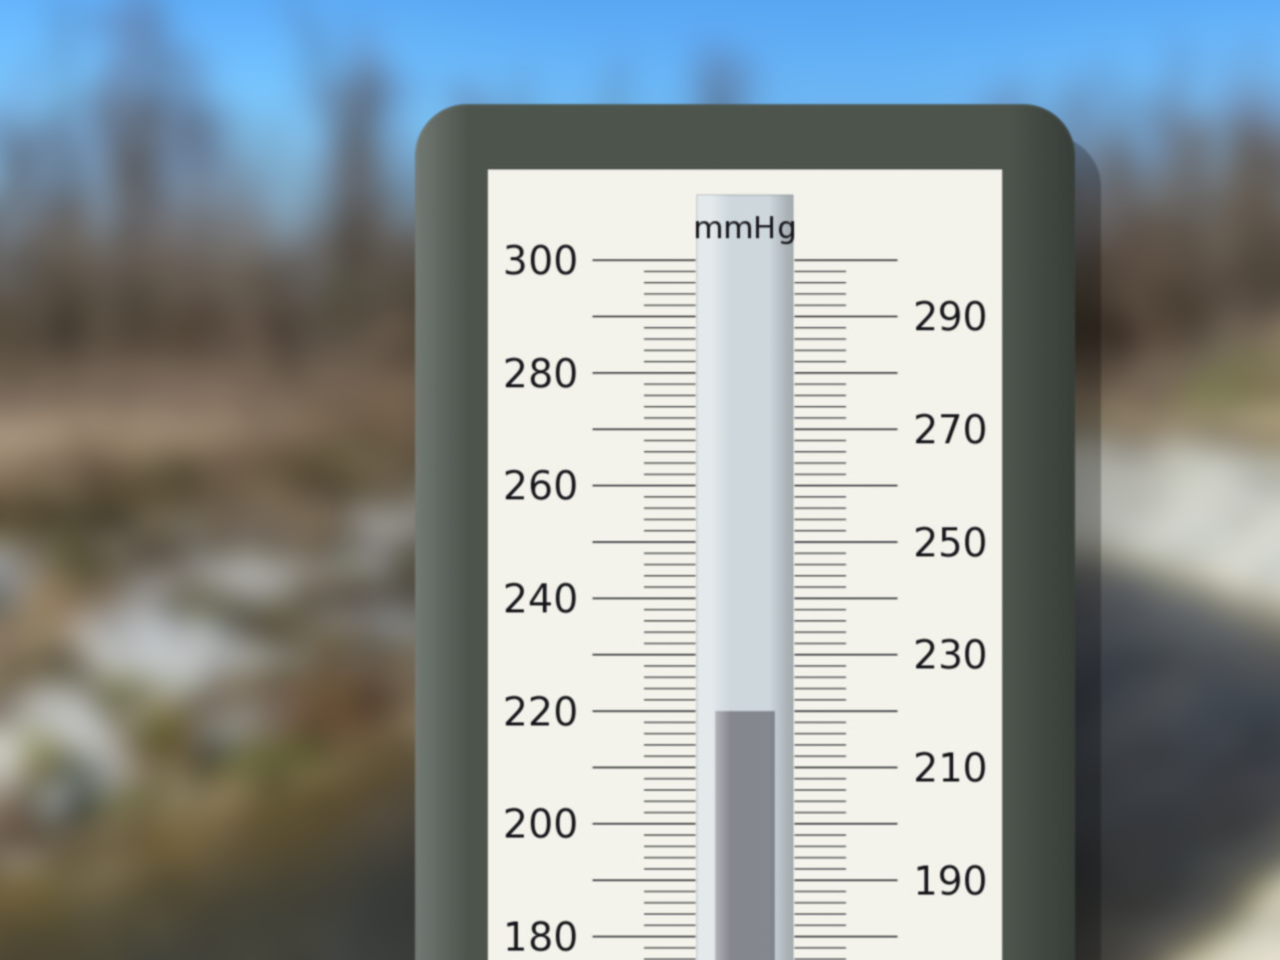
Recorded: 220 mmHg
